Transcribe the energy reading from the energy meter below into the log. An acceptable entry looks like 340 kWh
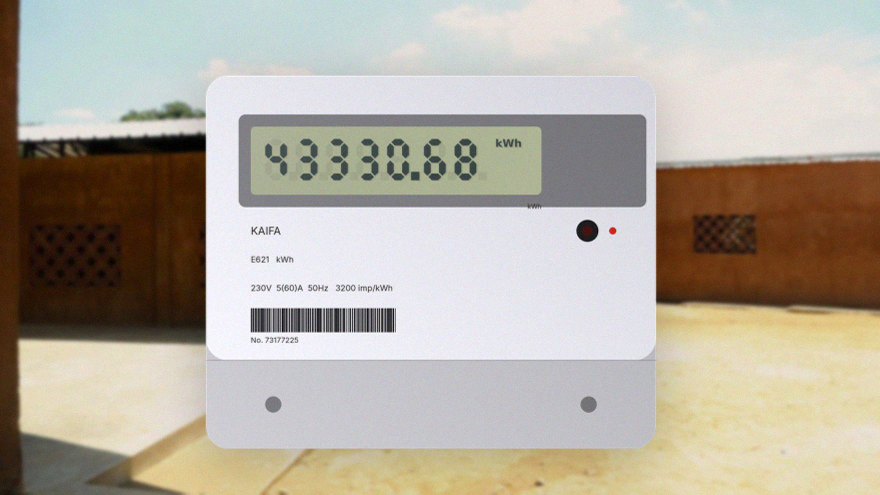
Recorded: 43330.68 kWh
